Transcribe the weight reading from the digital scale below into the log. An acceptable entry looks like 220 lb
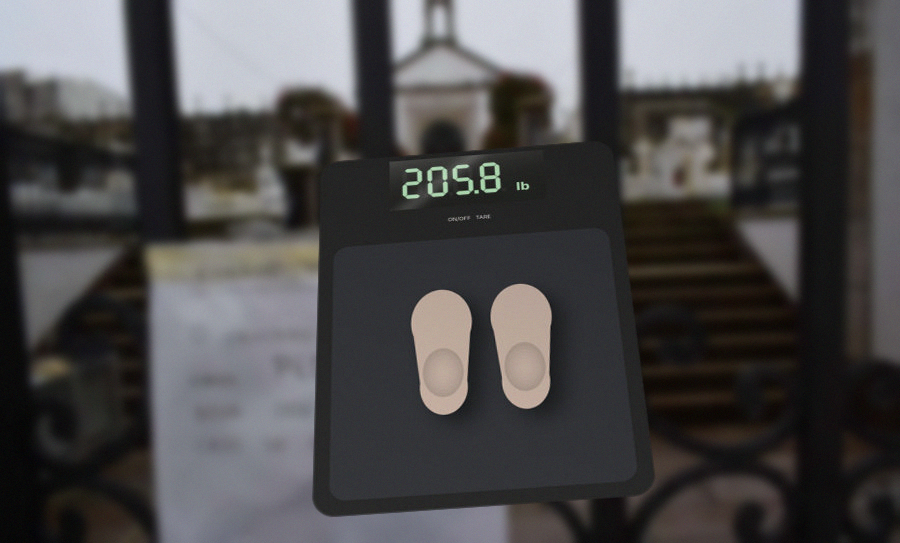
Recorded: 205.8 lb
